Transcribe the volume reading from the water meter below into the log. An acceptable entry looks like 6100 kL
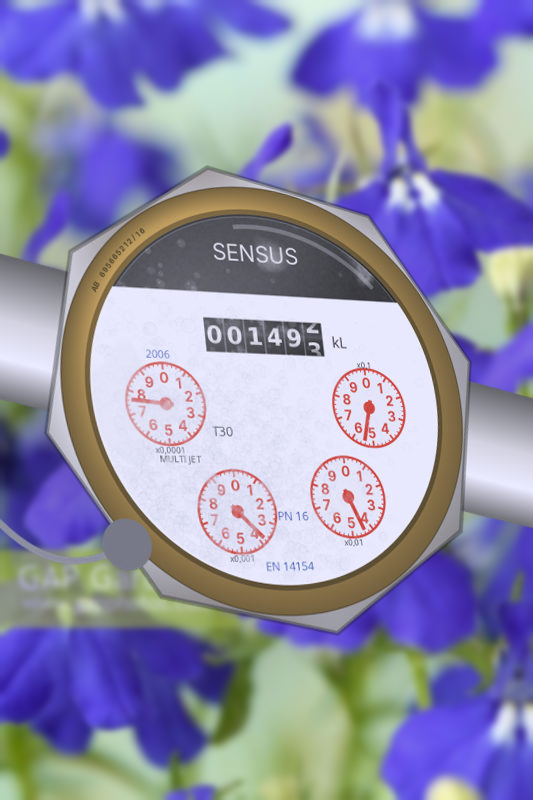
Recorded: 1492.5437 kL
